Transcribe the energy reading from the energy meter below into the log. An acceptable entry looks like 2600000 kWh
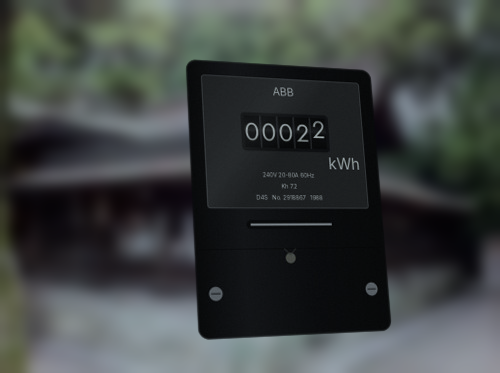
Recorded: 22 kWh
